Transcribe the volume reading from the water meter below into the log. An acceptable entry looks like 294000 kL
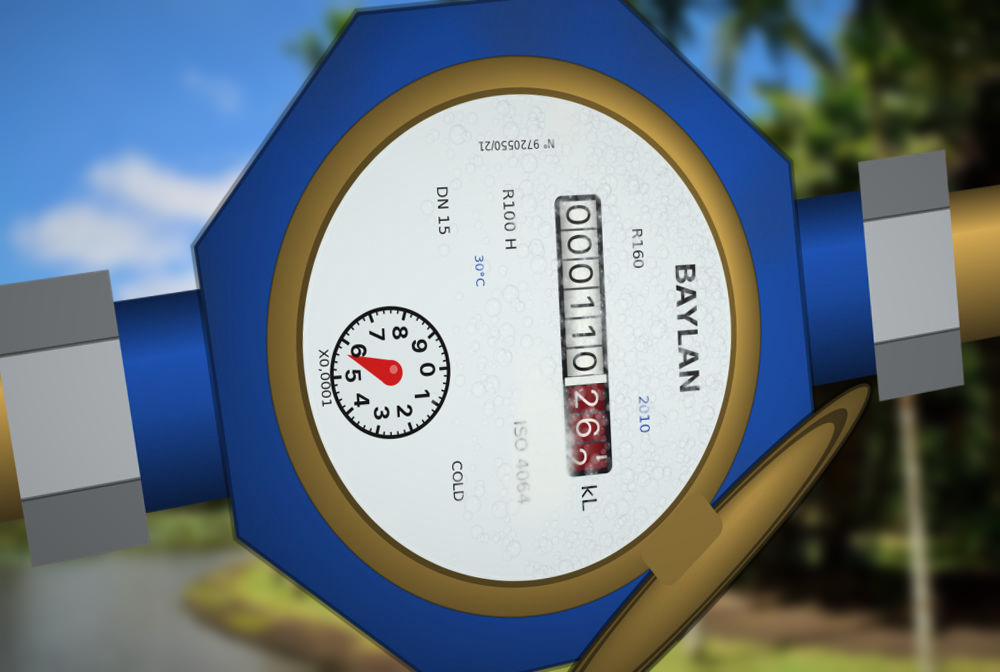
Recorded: 110.2615 kL
